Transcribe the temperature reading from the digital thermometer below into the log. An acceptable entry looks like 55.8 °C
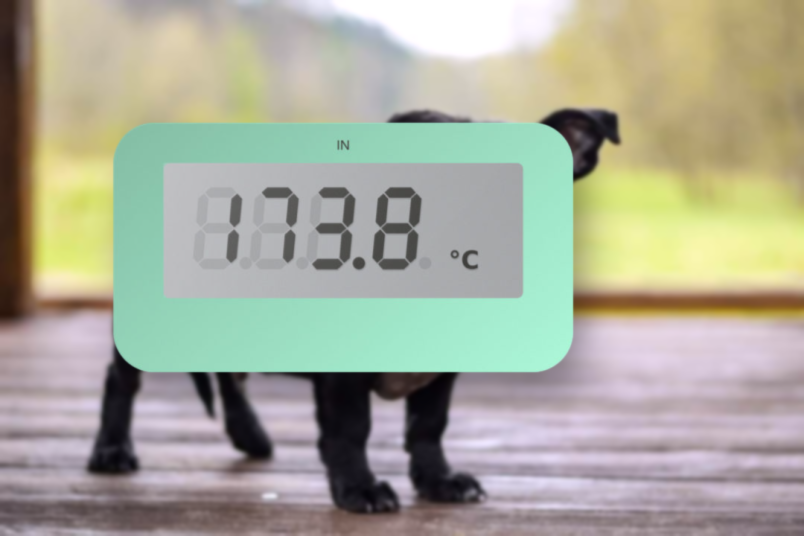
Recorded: 173.8 °C
